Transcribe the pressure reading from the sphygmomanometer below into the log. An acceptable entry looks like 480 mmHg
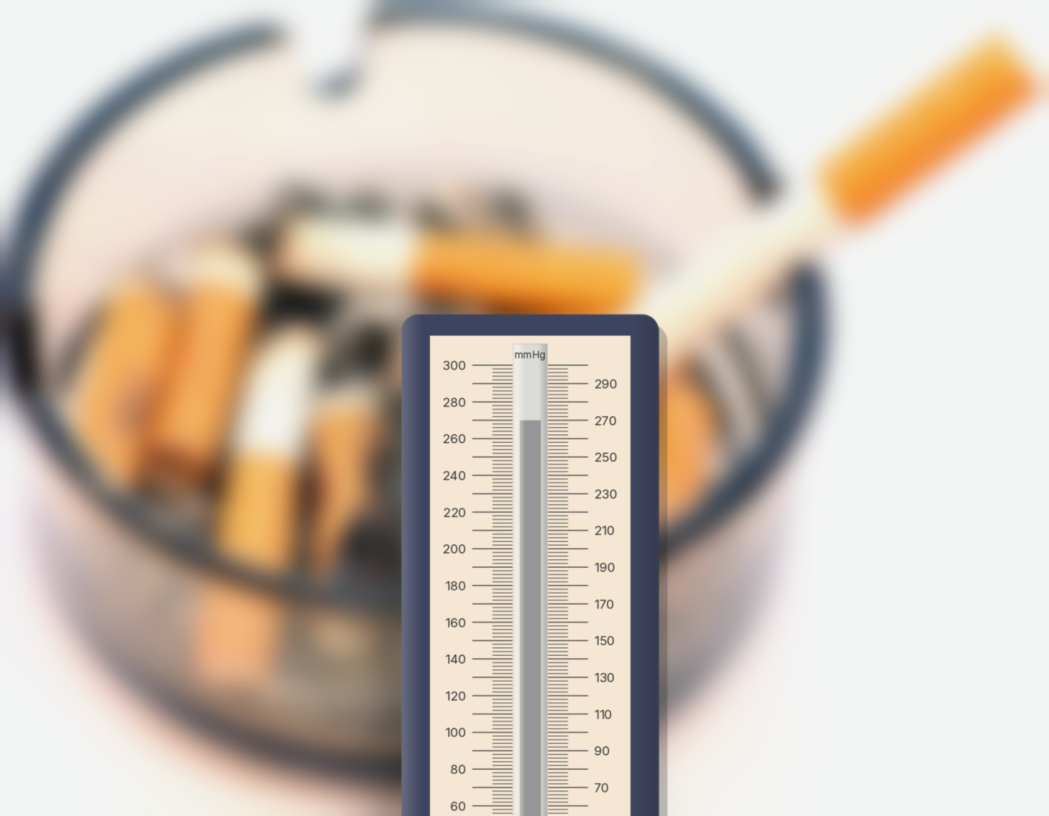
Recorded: 270 mmHg
